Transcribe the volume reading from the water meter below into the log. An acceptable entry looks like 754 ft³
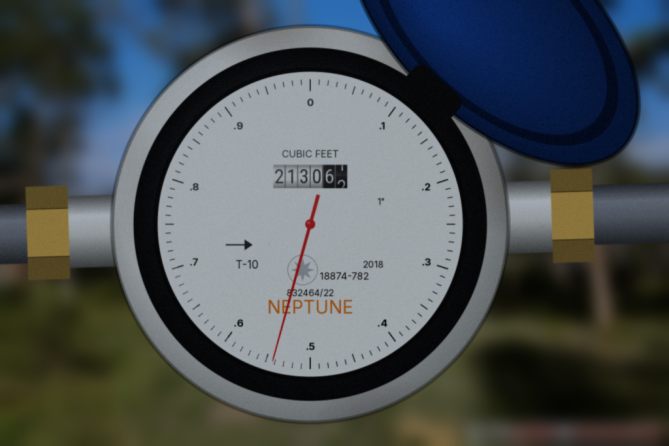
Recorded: 213061.54 ft³
